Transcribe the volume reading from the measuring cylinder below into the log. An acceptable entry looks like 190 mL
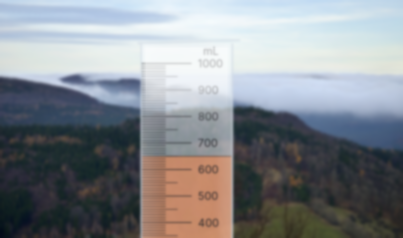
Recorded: 650 mL
